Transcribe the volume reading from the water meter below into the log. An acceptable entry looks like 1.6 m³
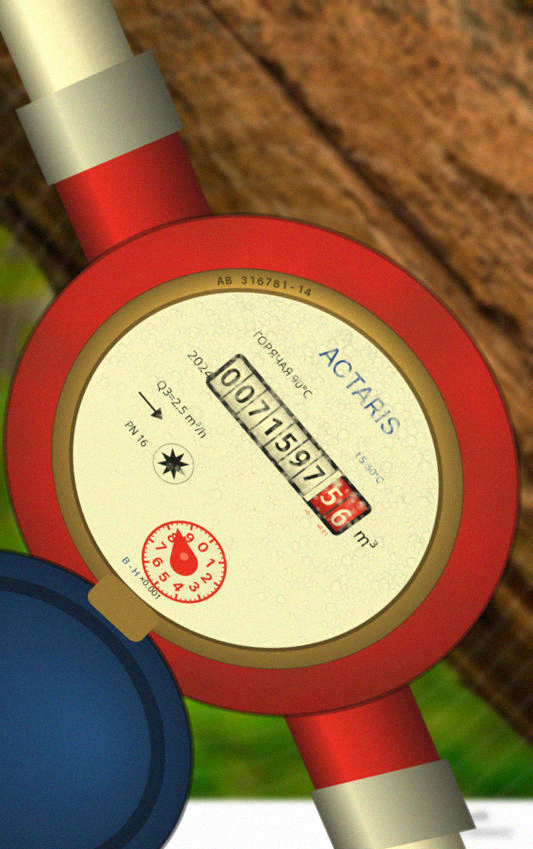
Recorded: 71597.558 m³
